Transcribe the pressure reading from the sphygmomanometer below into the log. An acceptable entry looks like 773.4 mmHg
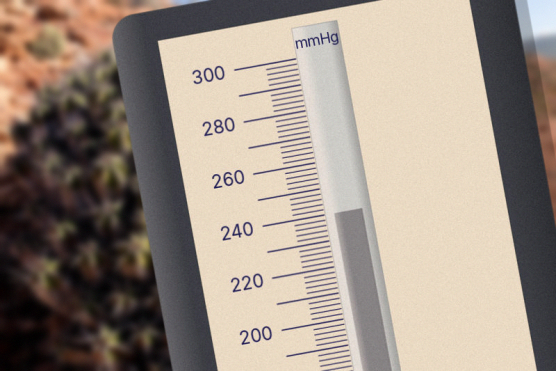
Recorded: 240 mmHg
